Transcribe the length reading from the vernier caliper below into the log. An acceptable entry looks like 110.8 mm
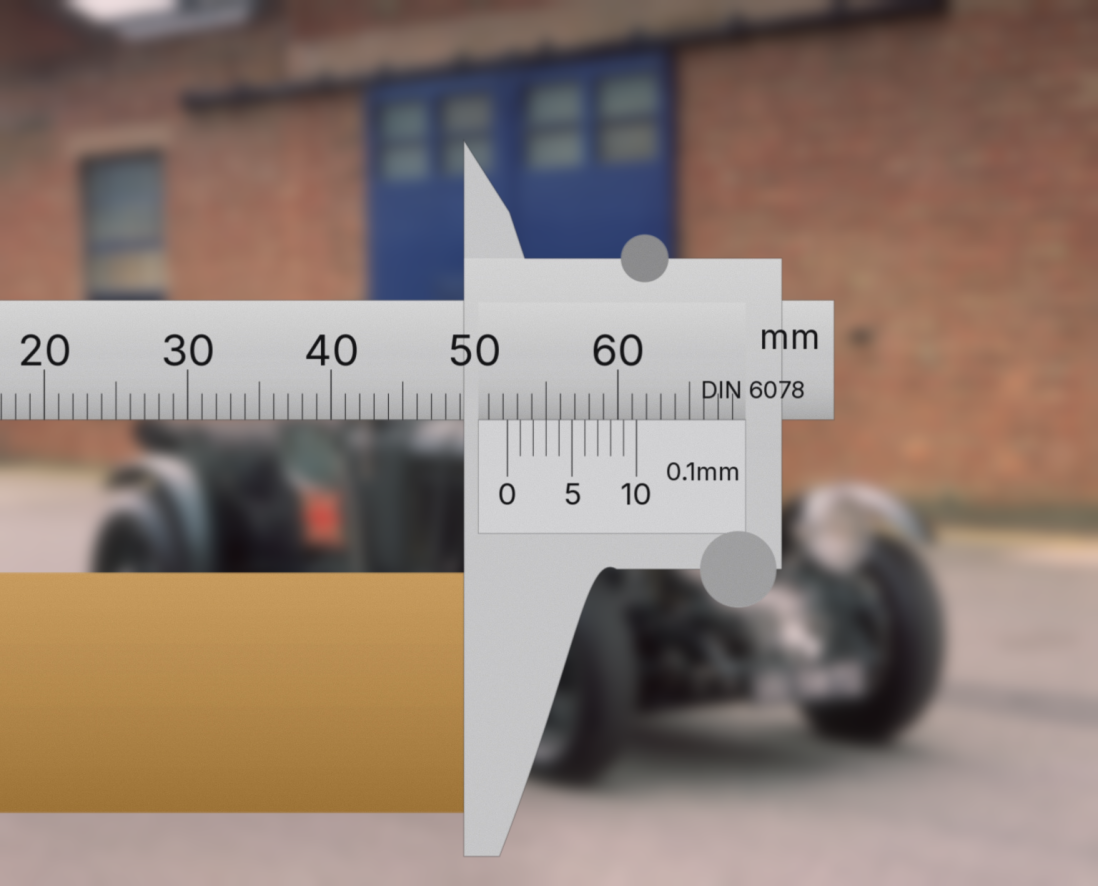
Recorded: 52.3 mm
